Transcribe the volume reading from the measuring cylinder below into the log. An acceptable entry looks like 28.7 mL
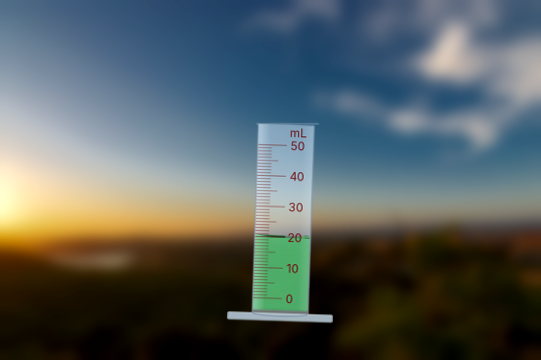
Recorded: 20 mL
